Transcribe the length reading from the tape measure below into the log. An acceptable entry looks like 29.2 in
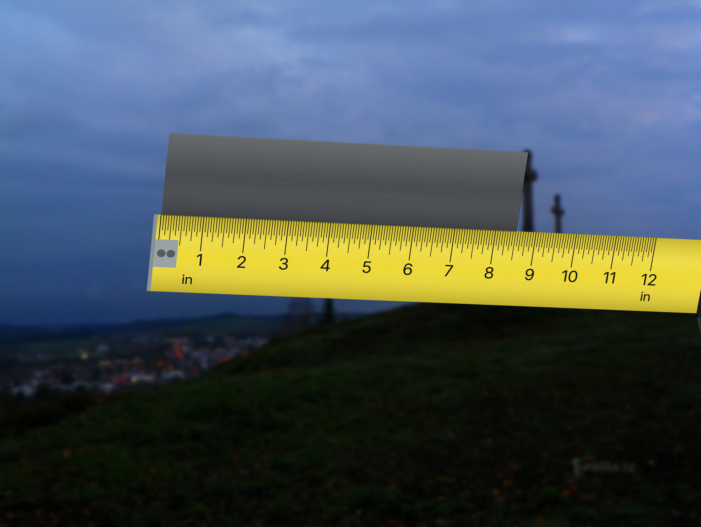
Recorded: 8.5 in
